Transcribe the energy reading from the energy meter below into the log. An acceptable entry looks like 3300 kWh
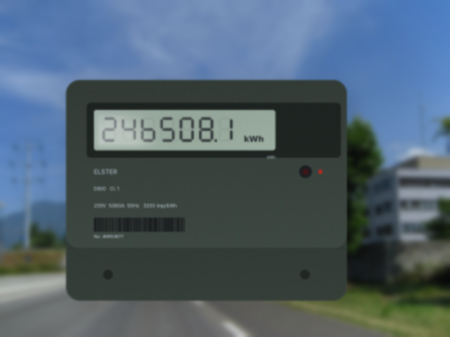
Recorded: 246508.1 kWh
